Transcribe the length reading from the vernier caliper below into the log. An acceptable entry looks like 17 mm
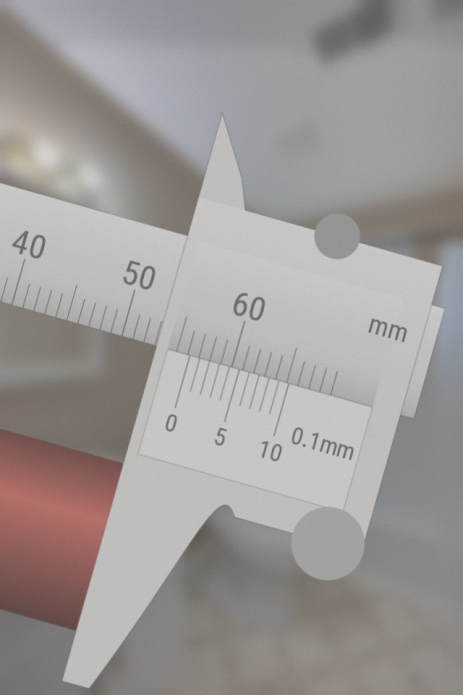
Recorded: 56.2 mm
